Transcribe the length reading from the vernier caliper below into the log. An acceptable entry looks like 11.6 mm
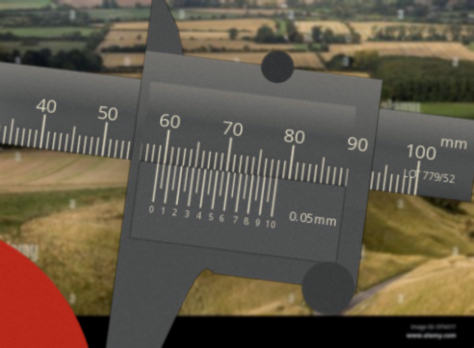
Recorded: 59.0 mm
